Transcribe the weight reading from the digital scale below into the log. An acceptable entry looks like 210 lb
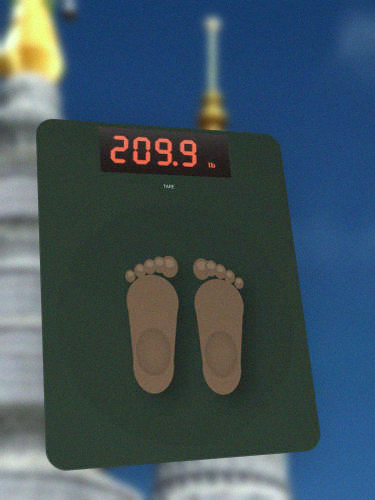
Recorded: 209.9 lb
